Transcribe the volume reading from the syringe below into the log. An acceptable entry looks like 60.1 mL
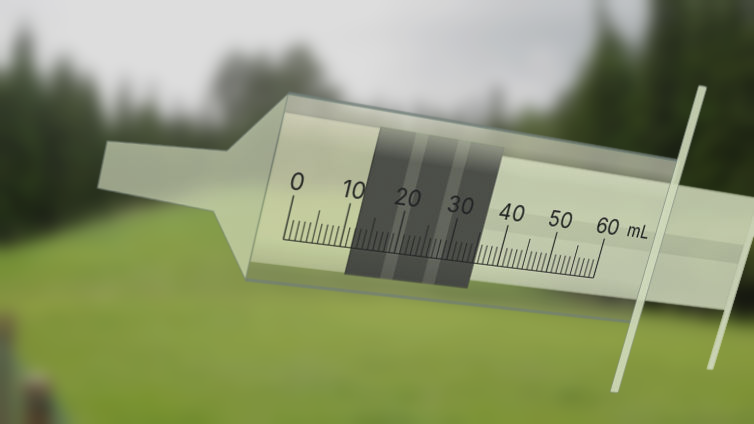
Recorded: 12 mL
